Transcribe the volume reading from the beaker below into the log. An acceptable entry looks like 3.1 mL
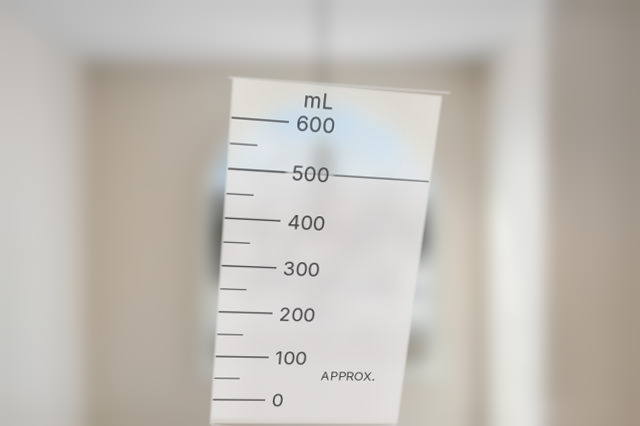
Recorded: 500 mL
